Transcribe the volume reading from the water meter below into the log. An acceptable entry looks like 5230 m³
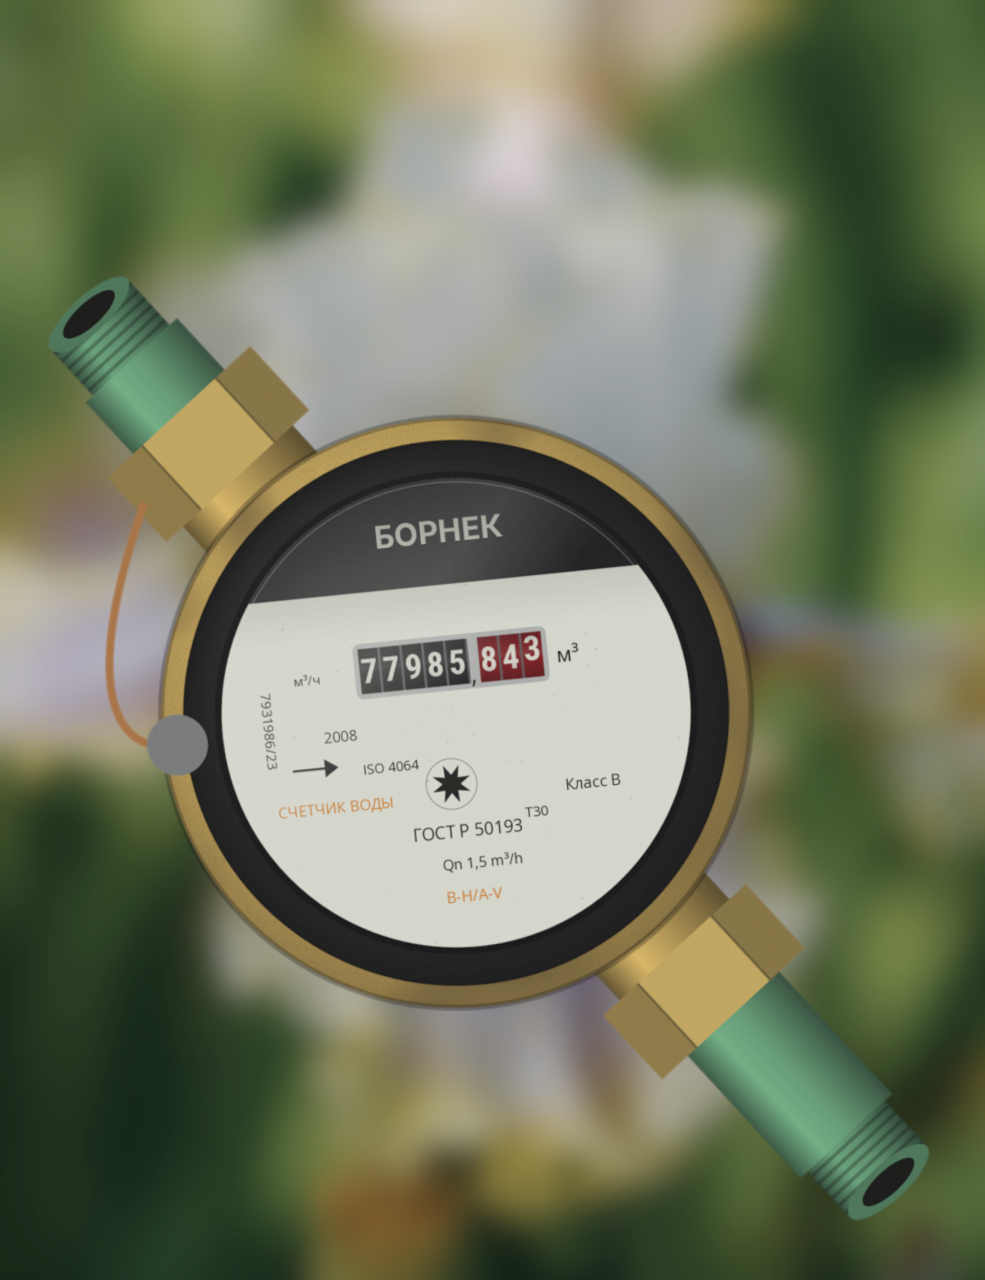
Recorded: 77985.843 m³
